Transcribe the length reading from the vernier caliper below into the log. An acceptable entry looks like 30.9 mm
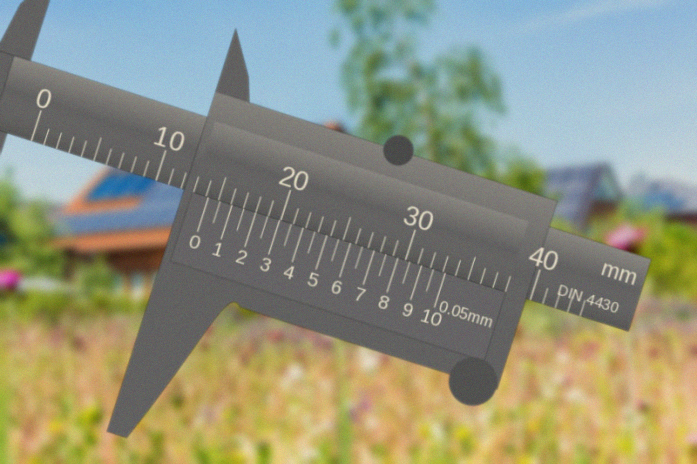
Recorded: 14.2 mm
